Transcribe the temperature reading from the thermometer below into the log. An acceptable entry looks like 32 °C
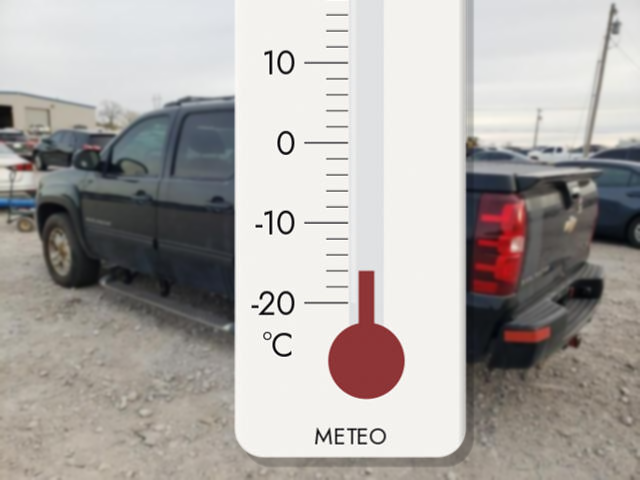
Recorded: -16 °C
